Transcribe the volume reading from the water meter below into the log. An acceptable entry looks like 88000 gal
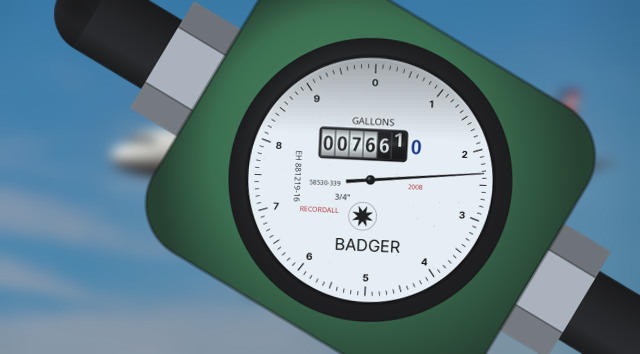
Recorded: 76612.3 gal
